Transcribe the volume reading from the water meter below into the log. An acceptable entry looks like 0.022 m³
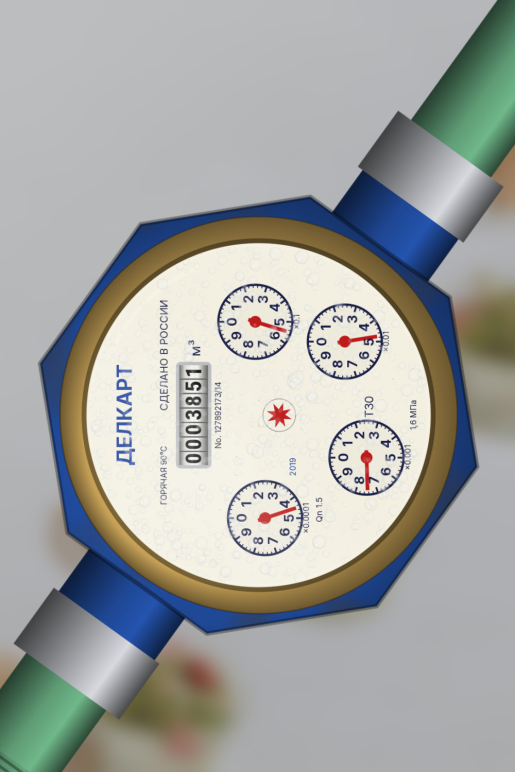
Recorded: 3851.5474 m³
